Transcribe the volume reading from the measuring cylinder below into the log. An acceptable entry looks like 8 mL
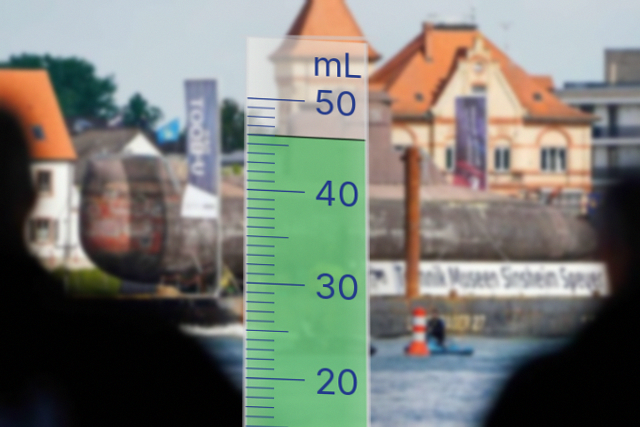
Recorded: 46 mL
